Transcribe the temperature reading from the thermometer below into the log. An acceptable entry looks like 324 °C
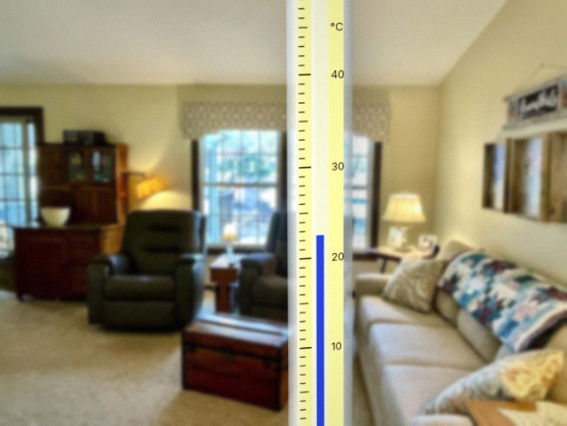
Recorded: 22.5 °C
